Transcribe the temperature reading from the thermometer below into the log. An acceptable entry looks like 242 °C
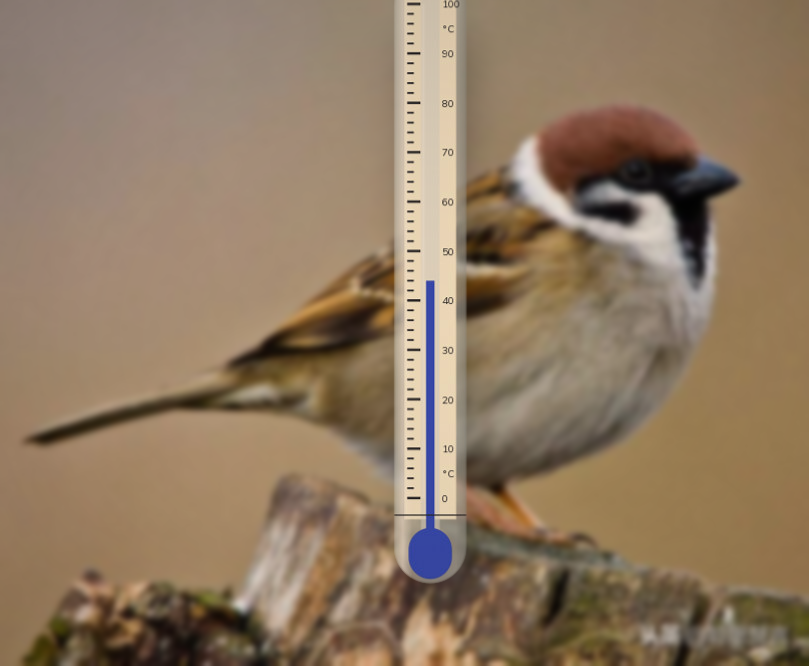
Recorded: 44 °C
